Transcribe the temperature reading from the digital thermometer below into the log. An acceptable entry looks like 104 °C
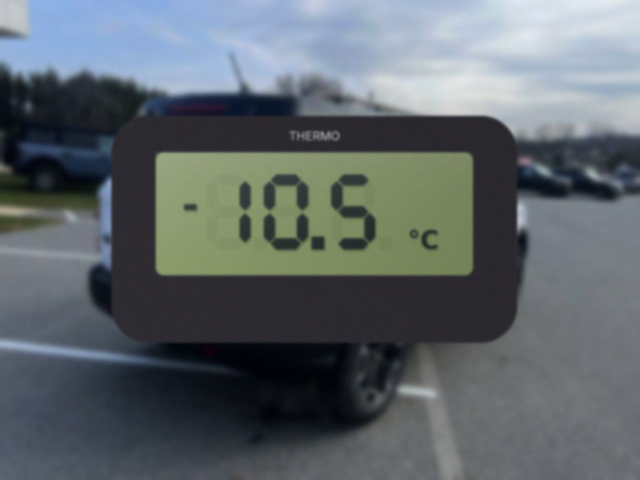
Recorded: -10.5 °C
